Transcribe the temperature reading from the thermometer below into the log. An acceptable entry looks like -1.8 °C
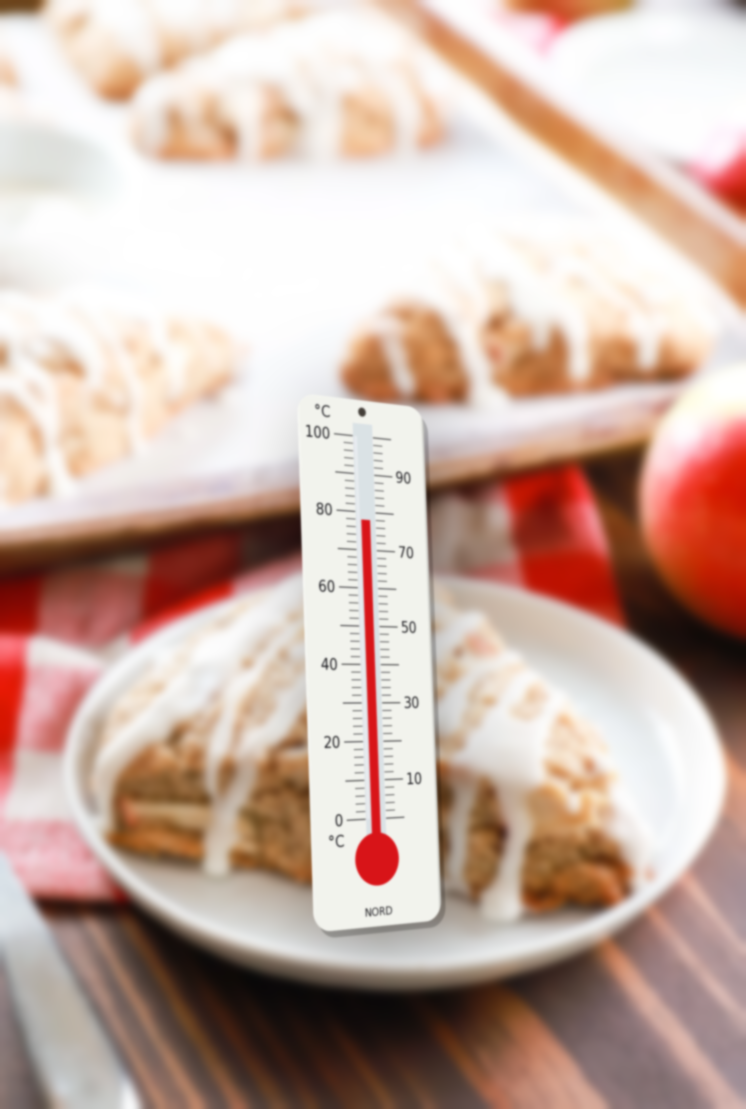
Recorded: 78 °C
